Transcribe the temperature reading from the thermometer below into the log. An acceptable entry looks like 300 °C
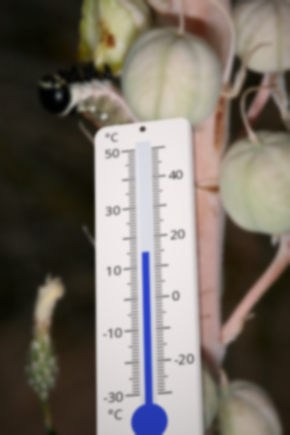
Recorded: 15 °C
